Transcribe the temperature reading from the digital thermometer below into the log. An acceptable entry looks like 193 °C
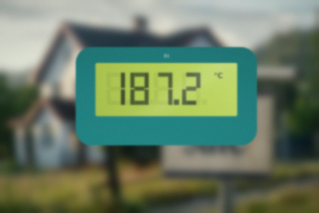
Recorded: 187.2 °C
